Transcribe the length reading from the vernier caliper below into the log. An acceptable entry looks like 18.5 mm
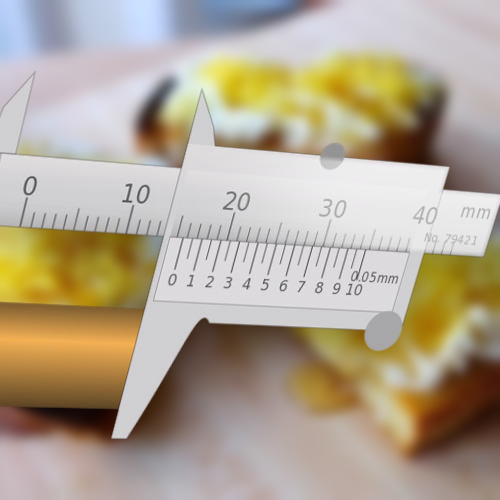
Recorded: 15.6 mm
